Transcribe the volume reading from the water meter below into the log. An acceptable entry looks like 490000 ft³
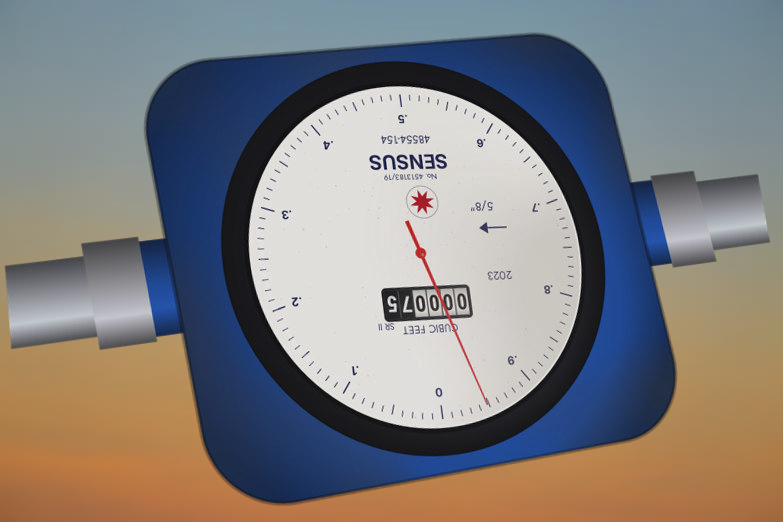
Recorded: 74.95 ft³
